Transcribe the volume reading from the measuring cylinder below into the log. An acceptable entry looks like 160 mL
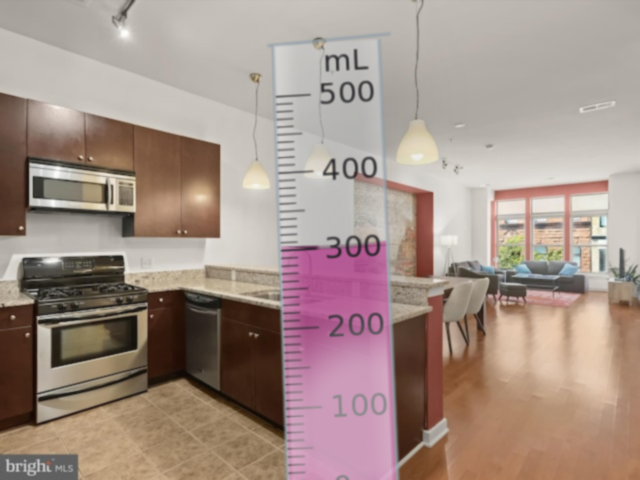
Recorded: 300 mL
